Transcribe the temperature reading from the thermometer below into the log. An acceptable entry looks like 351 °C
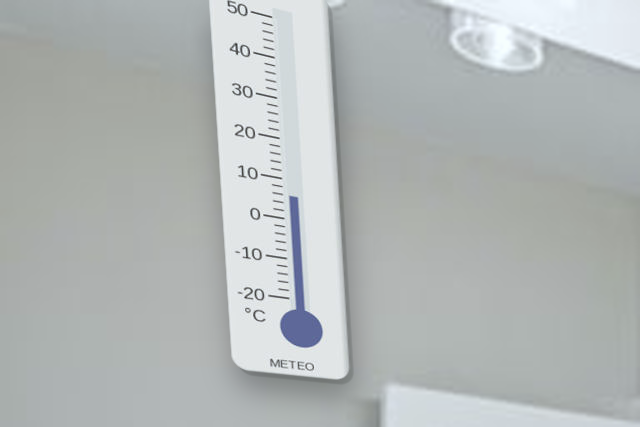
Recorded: 6 °C
